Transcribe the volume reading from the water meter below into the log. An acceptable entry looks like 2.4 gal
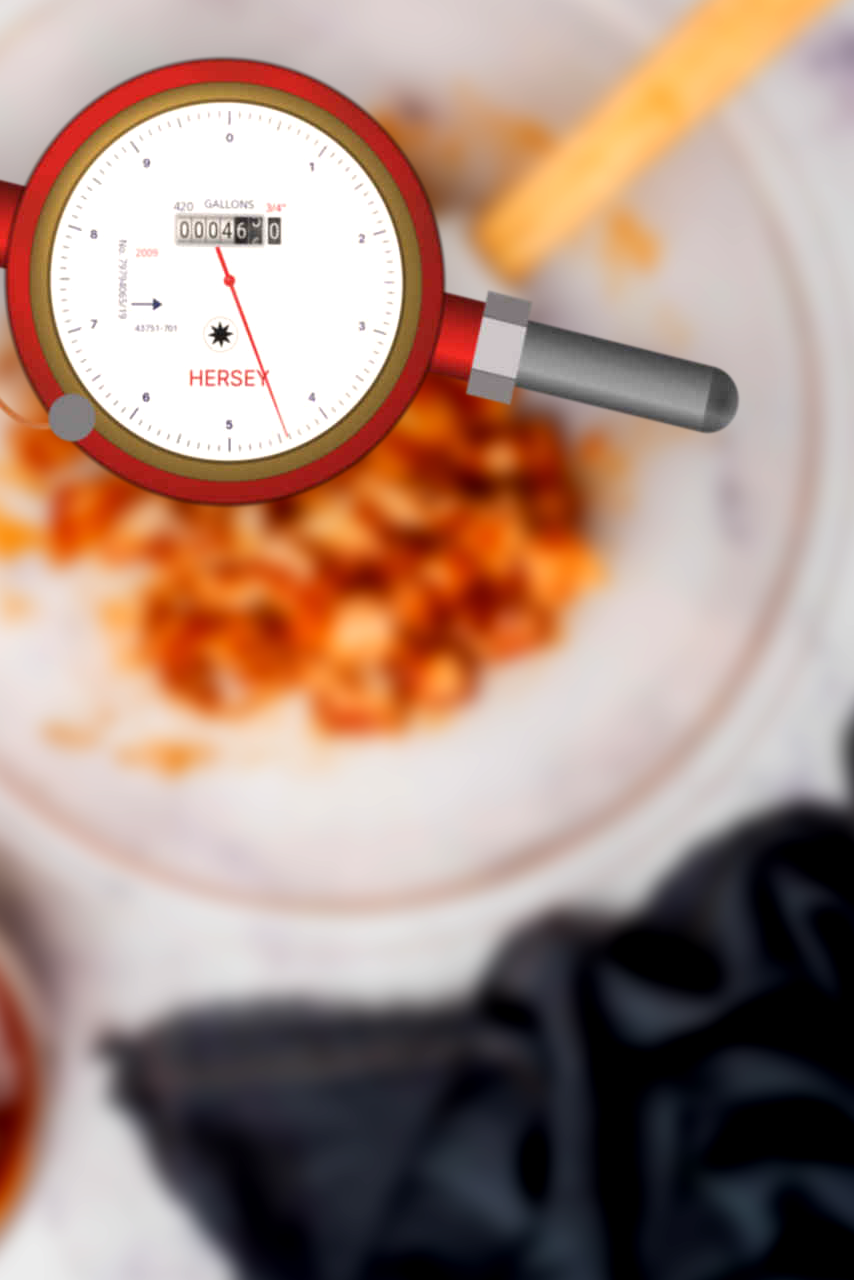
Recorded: 4654.4 gal
